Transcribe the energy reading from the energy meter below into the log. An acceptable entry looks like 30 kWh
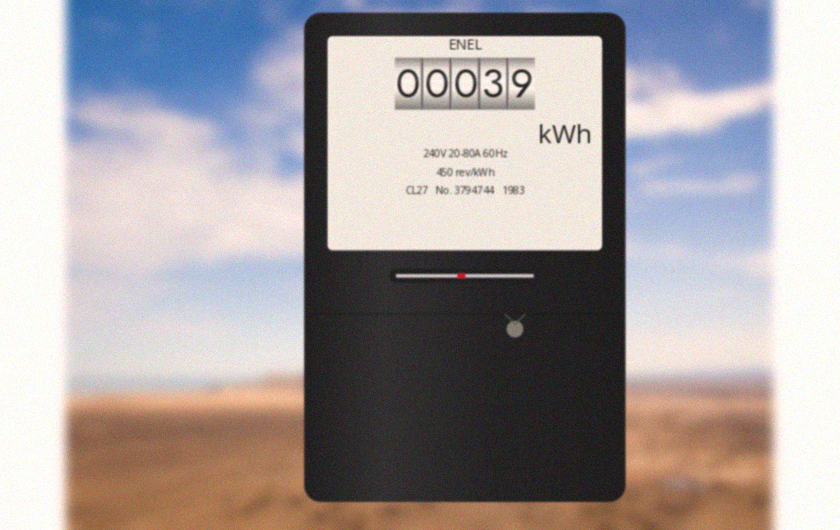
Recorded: 39 kWh
